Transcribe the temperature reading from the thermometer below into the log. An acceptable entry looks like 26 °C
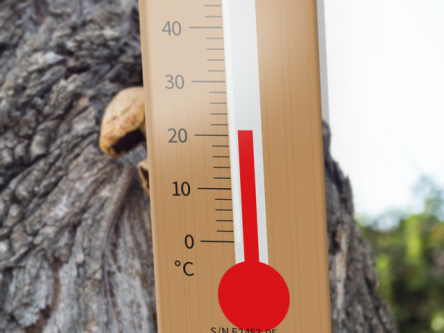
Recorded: 21 °C
